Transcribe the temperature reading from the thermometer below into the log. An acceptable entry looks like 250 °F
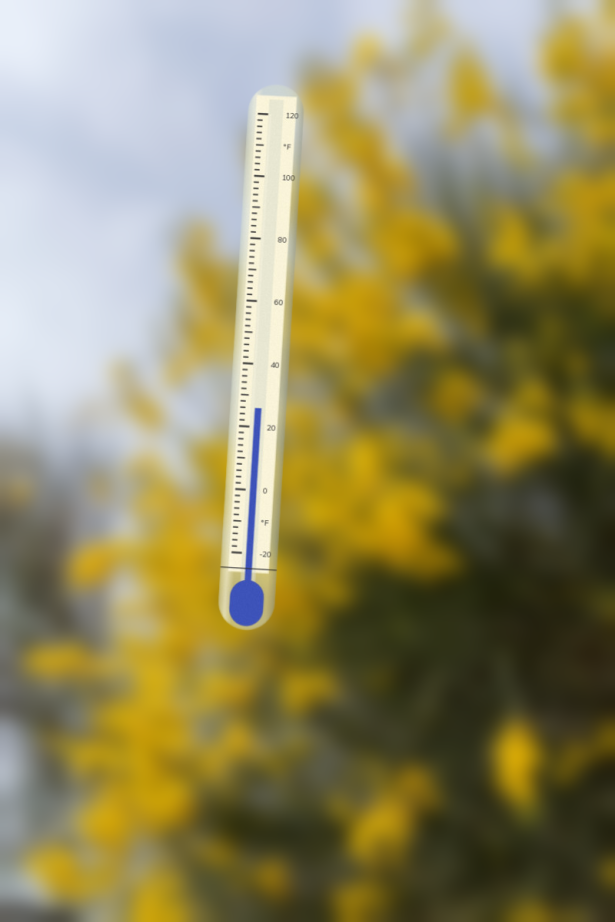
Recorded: 26 °F
